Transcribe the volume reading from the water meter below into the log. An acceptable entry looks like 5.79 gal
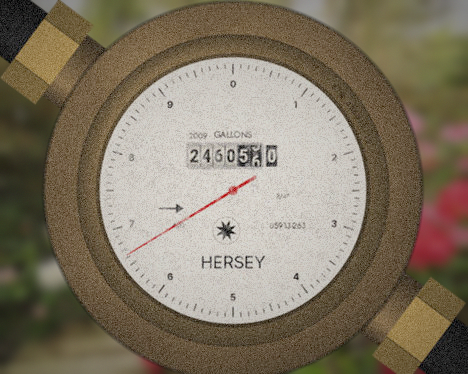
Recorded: 2460556.6 gal
